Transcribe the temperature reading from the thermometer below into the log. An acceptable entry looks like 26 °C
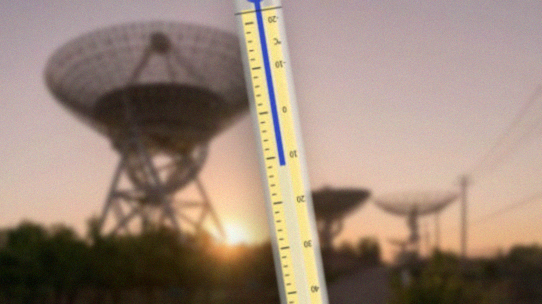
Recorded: 12 °C
